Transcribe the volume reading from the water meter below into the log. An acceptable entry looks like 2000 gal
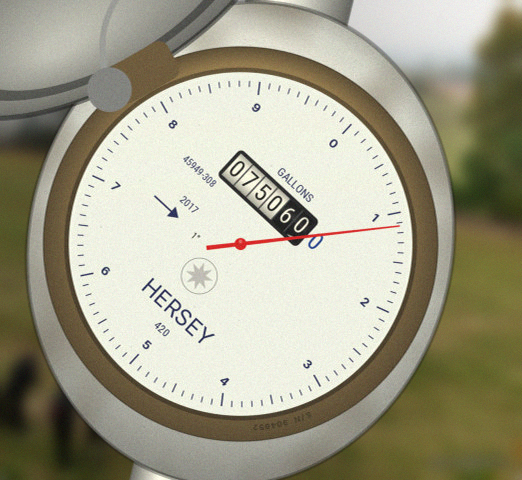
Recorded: 750601.1 gal
